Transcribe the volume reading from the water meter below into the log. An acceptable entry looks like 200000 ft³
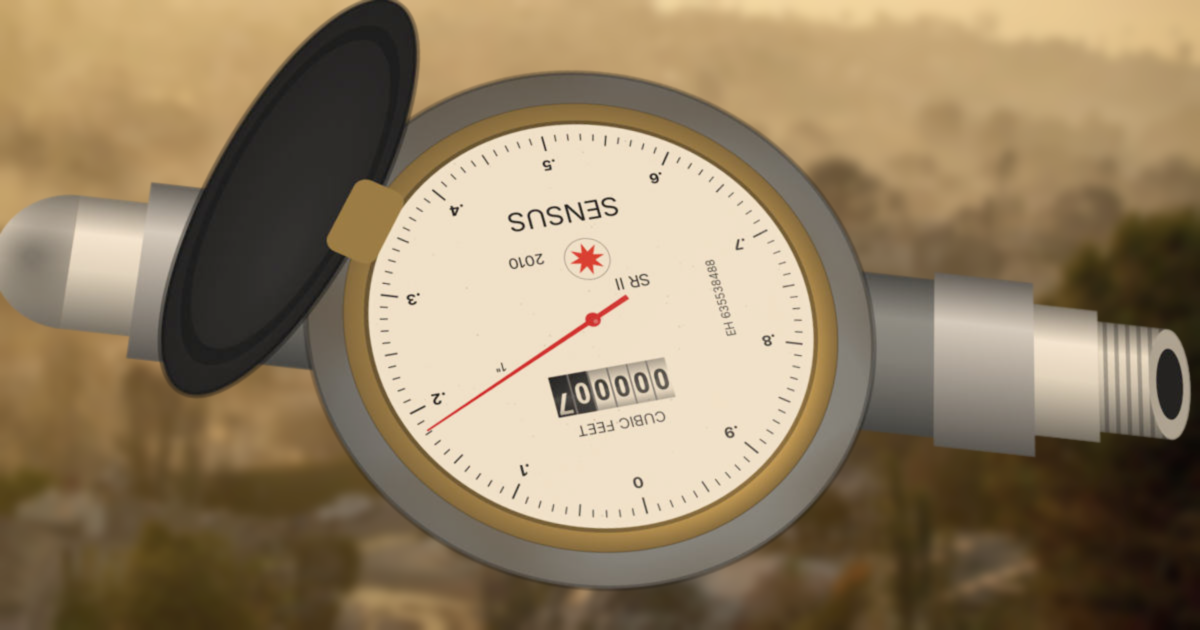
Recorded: 7.18 ft³
